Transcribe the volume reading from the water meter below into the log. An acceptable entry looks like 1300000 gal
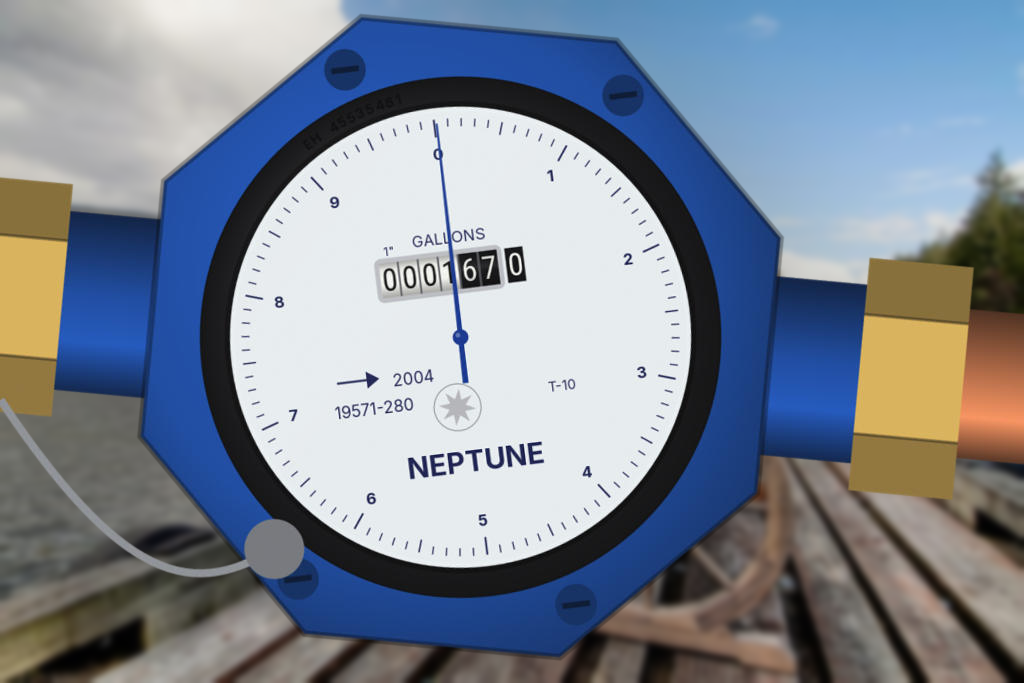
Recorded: 1670.0 gal
